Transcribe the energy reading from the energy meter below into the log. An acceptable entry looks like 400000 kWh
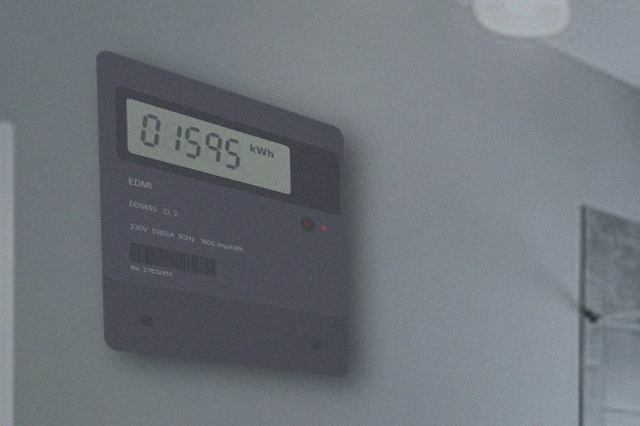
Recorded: 1595 kWh
